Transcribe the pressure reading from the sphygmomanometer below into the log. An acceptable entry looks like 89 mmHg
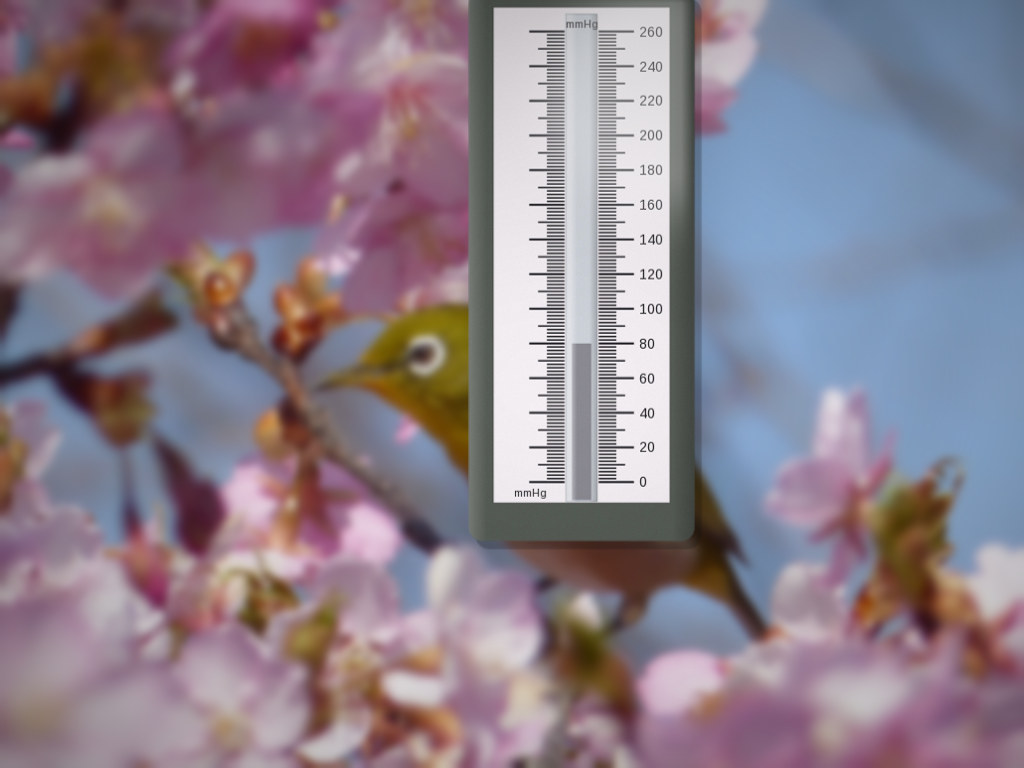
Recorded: 80 mmHg
